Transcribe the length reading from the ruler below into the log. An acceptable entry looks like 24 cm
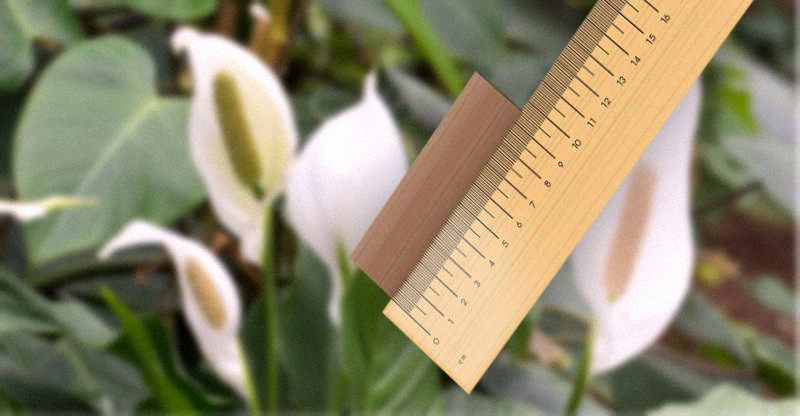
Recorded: 9.5 cm
